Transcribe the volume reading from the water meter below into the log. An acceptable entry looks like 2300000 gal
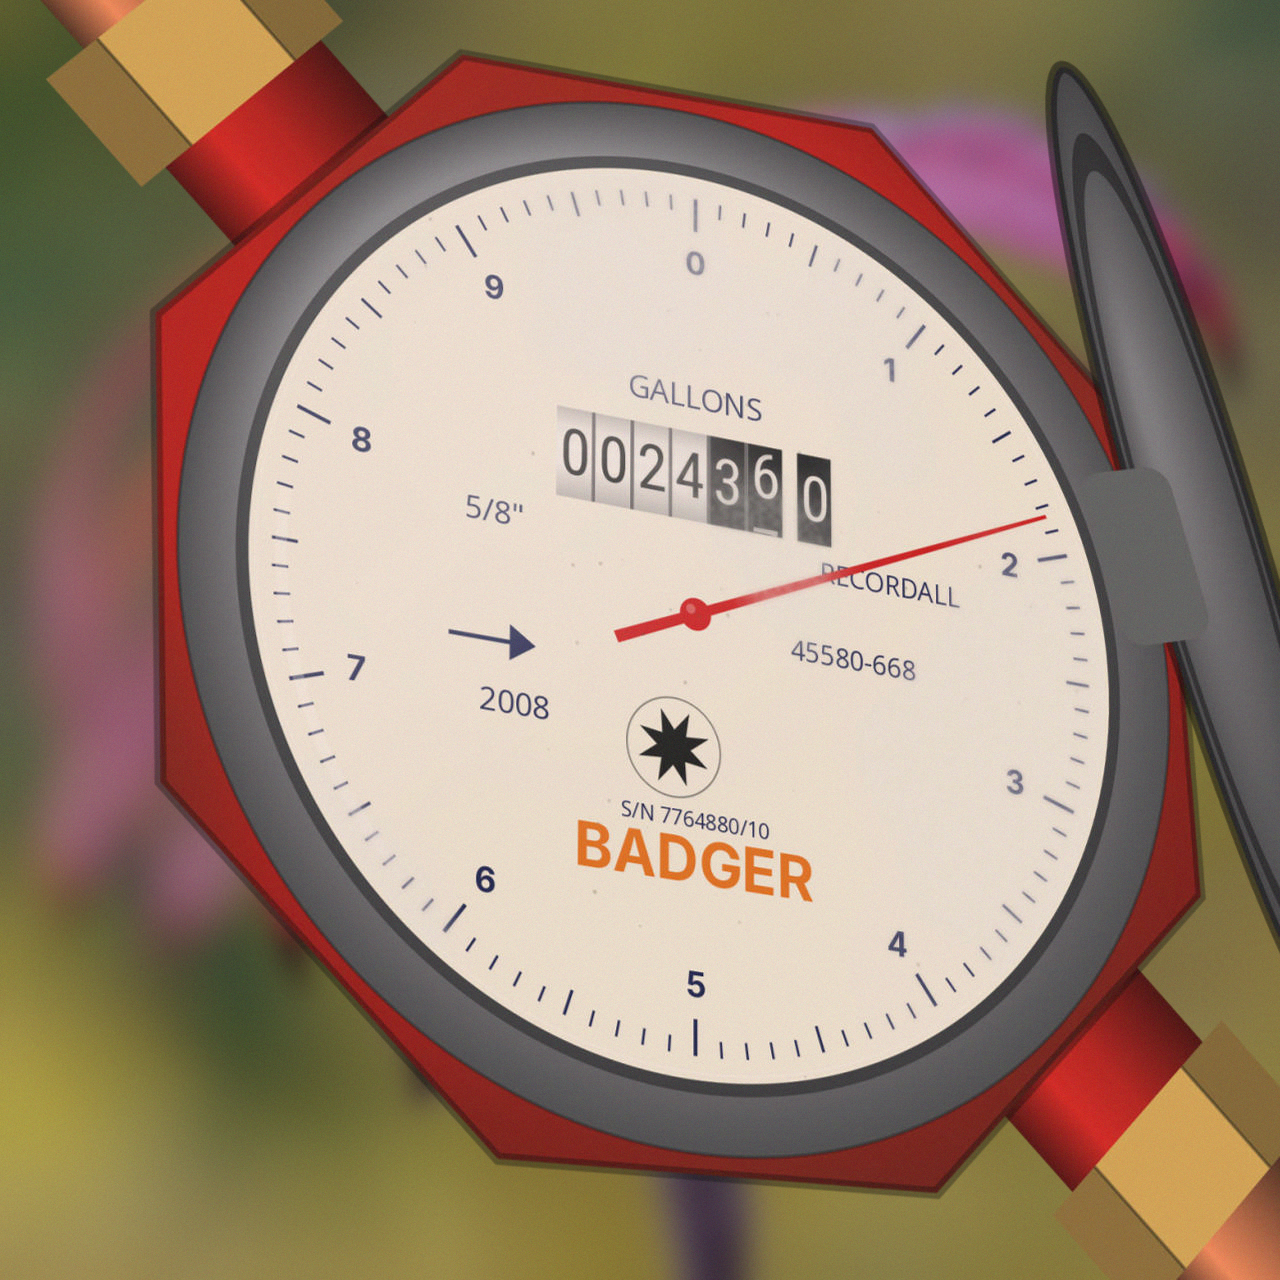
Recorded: 24361.8 gal
